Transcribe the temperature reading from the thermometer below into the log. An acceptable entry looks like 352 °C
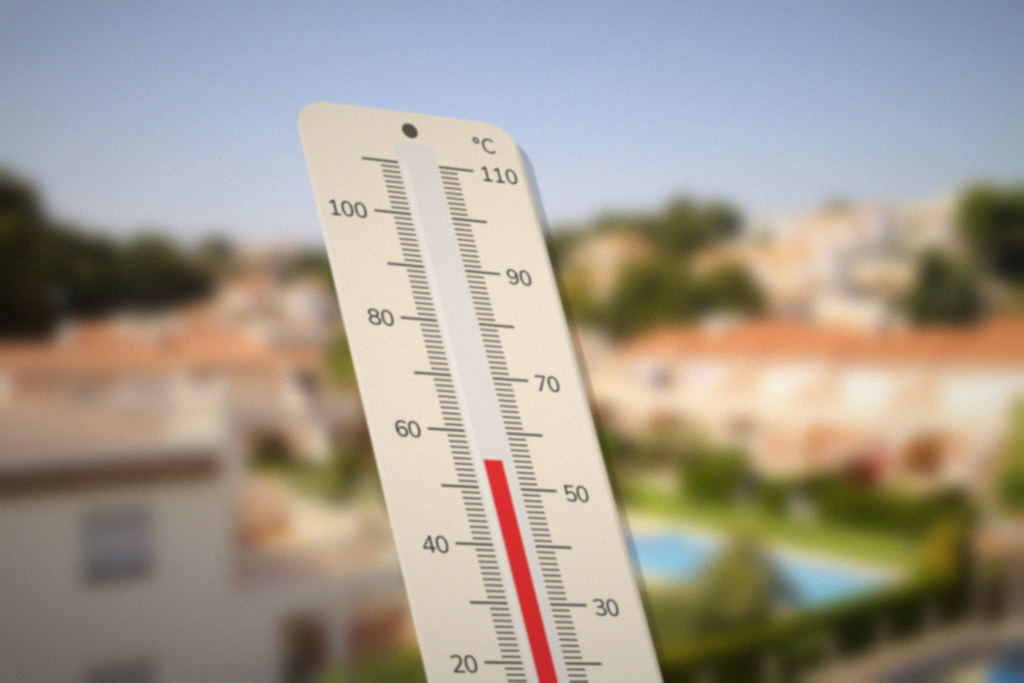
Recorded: 55 °C
